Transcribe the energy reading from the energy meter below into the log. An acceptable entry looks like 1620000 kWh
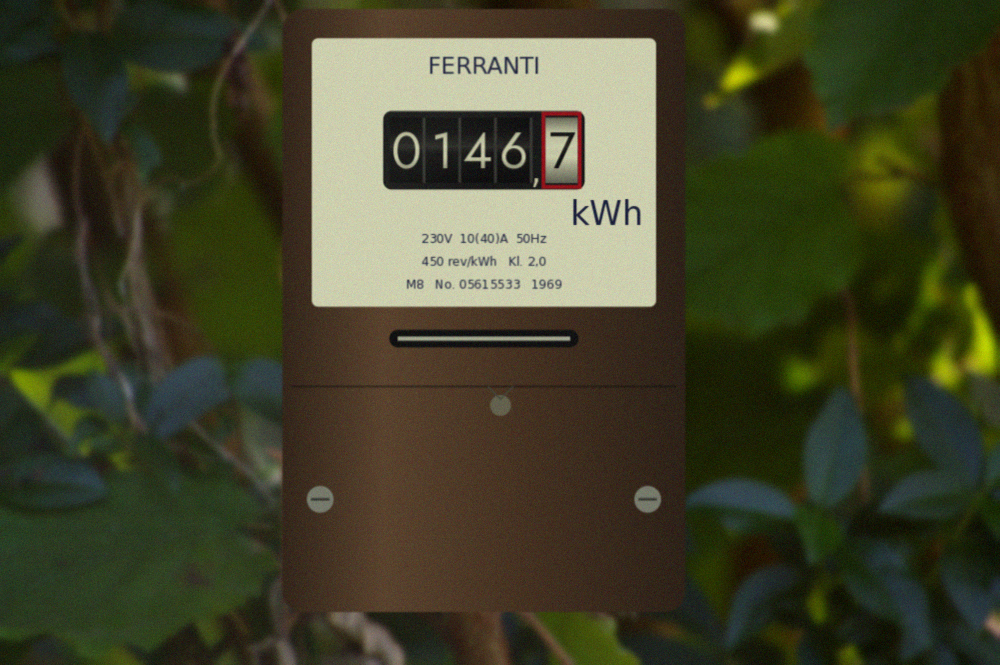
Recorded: 146.7 kWh
